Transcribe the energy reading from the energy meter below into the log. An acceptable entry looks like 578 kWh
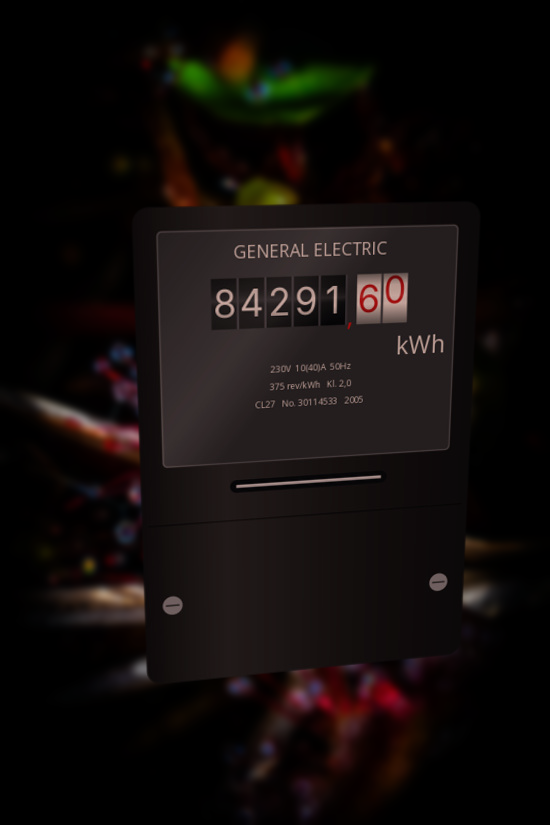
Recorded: 84291.60 kWh
